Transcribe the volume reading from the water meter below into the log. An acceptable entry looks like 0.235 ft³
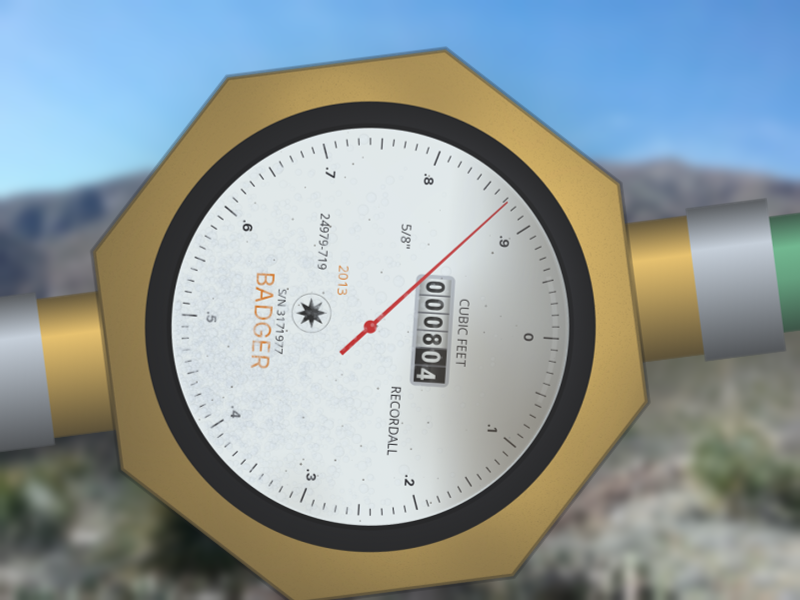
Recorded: 803.87 ft³
